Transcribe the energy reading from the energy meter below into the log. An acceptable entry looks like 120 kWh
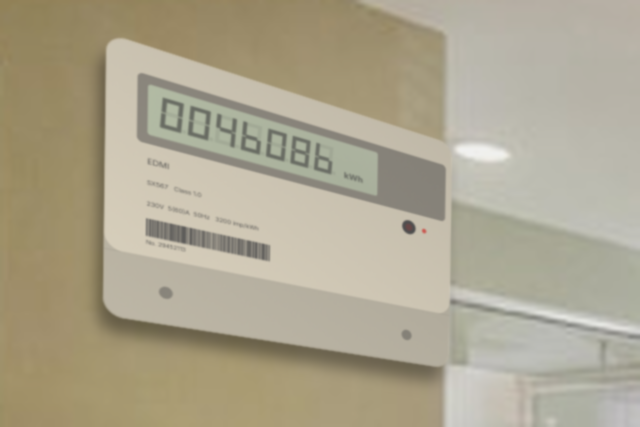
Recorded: 46086 kWh
